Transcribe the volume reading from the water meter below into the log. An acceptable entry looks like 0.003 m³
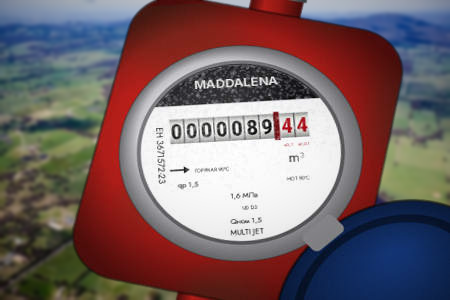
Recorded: 89.44 m³
